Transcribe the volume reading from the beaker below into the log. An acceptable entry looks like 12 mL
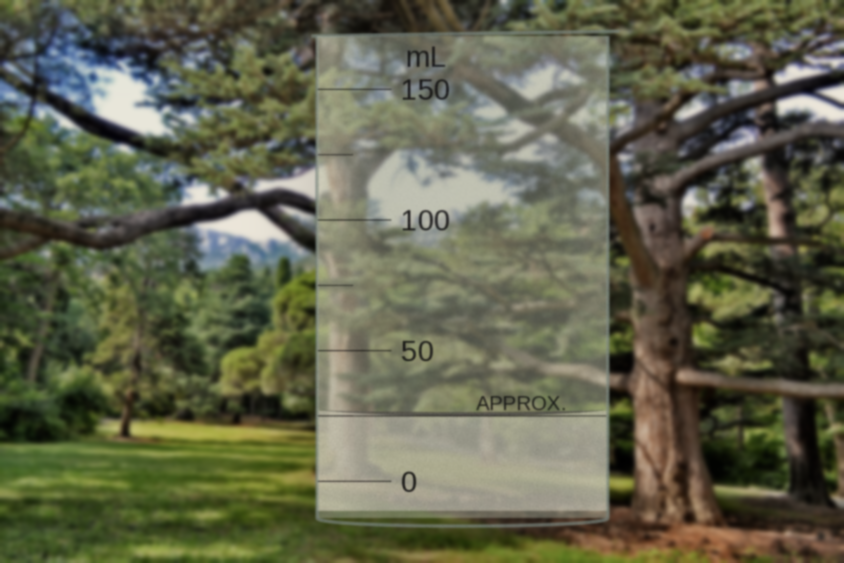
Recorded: 25 mL
